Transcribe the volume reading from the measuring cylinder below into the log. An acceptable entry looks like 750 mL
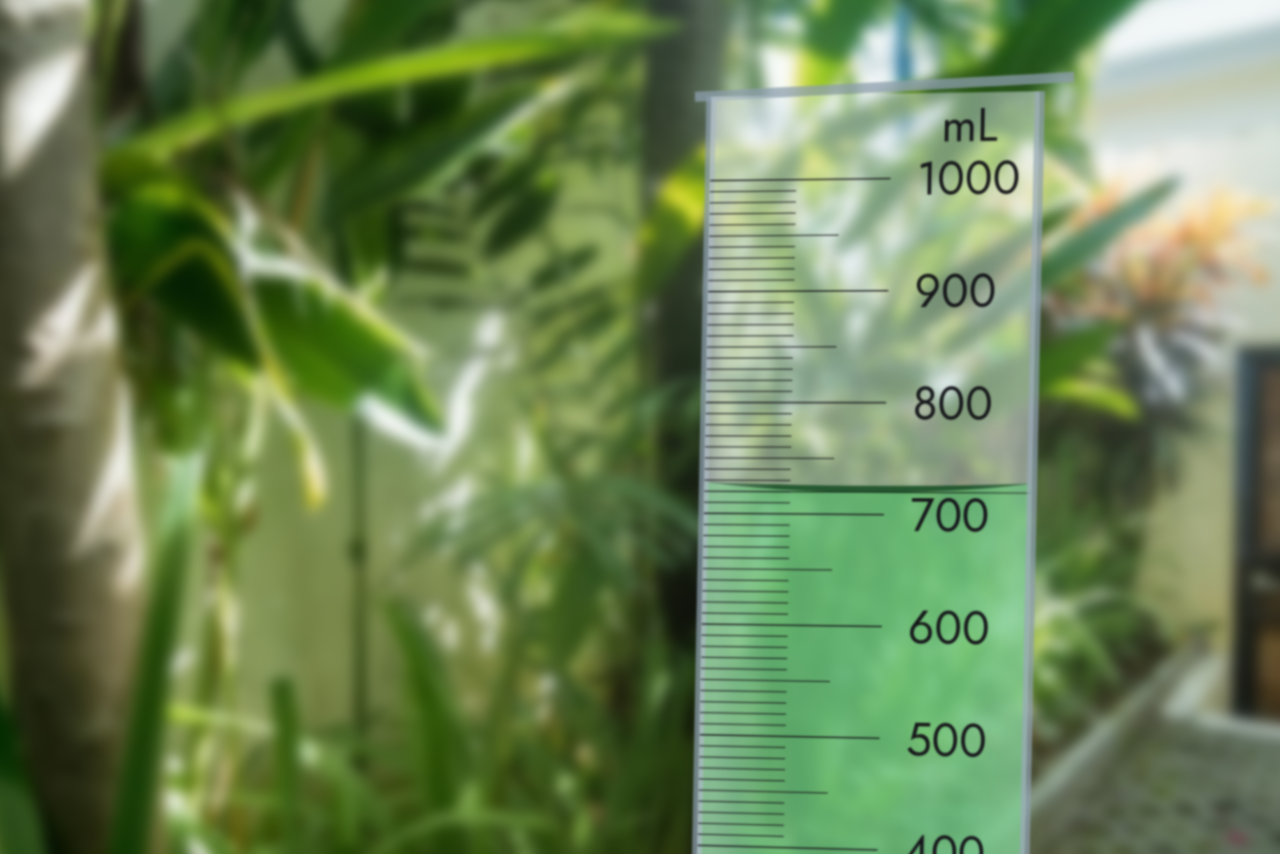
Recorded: 720 mL
